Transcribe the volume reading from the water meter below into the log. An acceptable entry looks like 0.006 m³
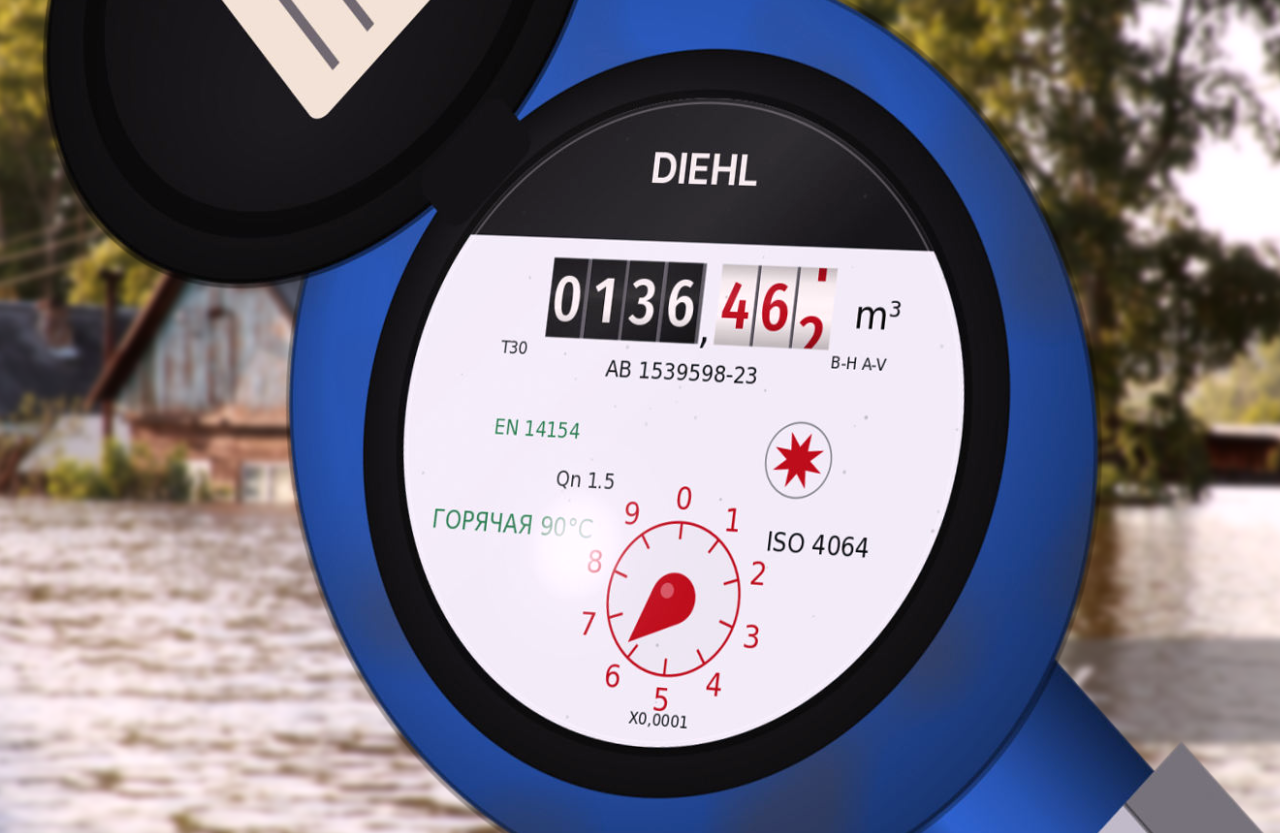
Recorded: 136.4616 m³
